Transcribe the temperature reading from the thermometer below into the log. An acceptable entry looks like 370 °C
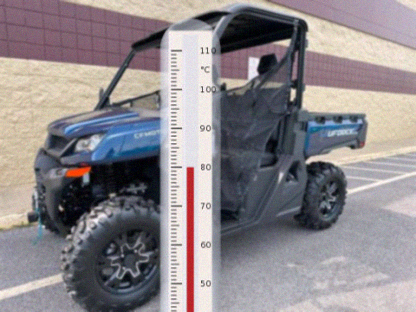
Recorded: 80 °C
